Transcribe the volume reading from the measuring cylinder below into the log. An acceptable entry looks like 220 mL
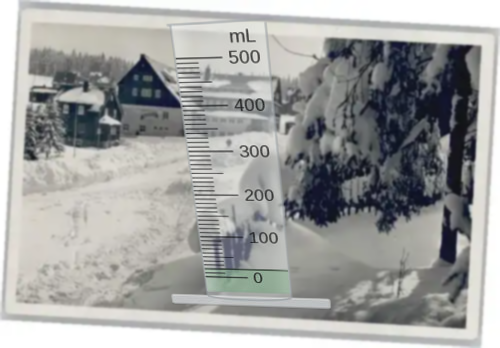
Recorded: 20 mL
